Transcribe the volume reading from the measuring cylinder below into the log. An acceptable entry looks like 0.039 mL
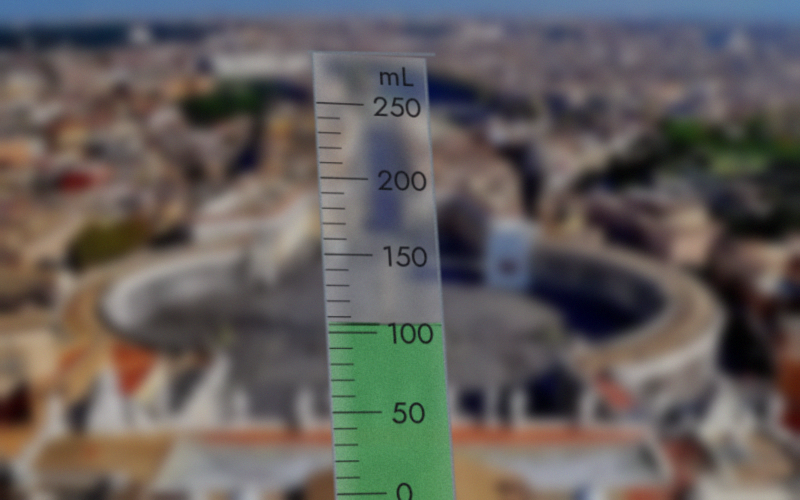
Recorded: 105 mL
